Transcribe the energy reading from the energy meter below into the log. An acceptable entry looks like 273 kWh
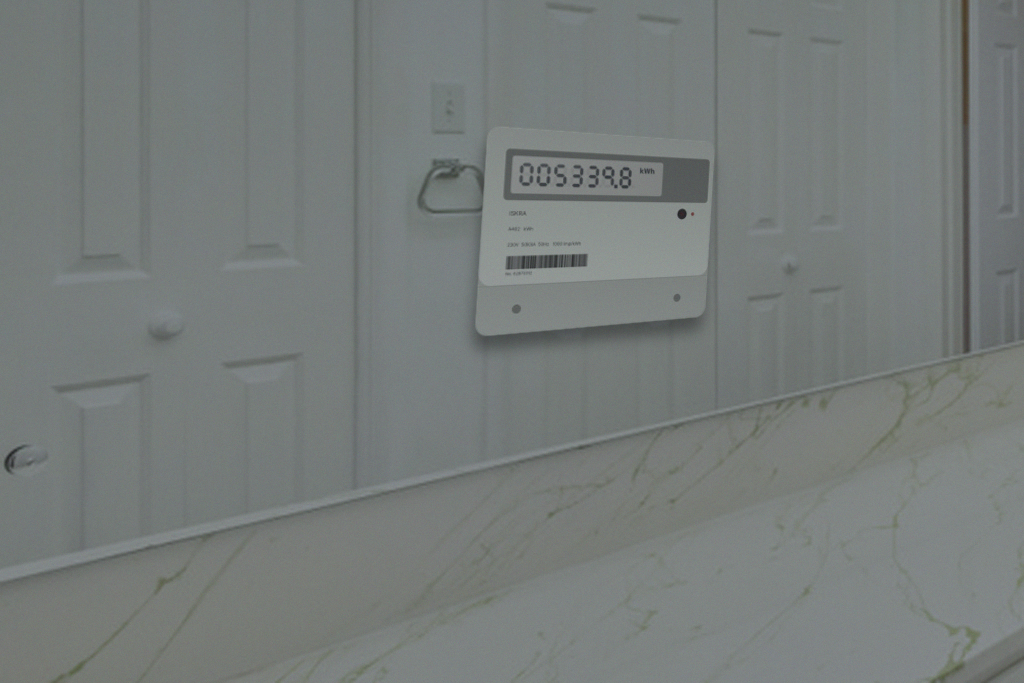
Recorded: 5339.8 kWh
